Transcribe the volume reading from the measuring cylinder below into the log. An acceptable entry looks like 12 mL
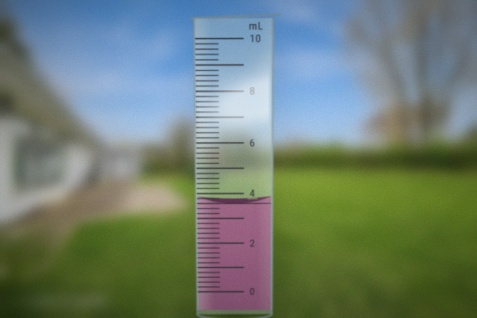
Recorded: 3.6 mL
